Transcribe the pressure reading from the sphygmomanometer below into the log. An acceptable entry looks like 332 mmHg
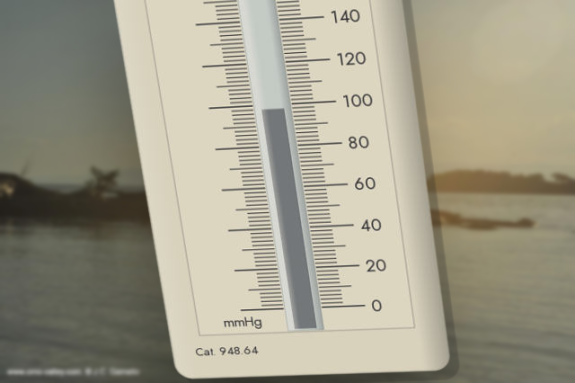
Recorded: 98 mmHg
